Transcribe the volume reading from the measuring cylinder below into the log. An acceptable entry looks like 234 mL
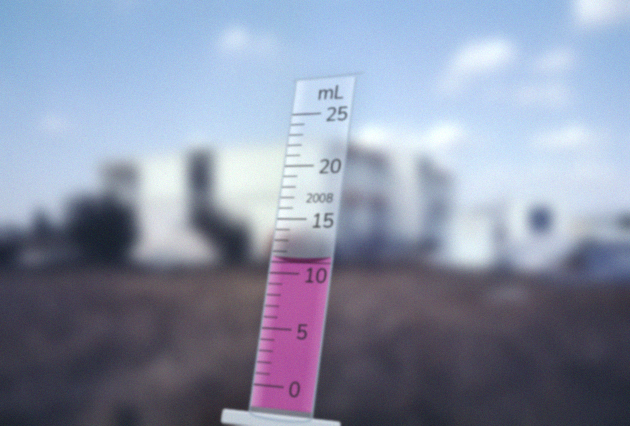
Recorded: 11 mL
